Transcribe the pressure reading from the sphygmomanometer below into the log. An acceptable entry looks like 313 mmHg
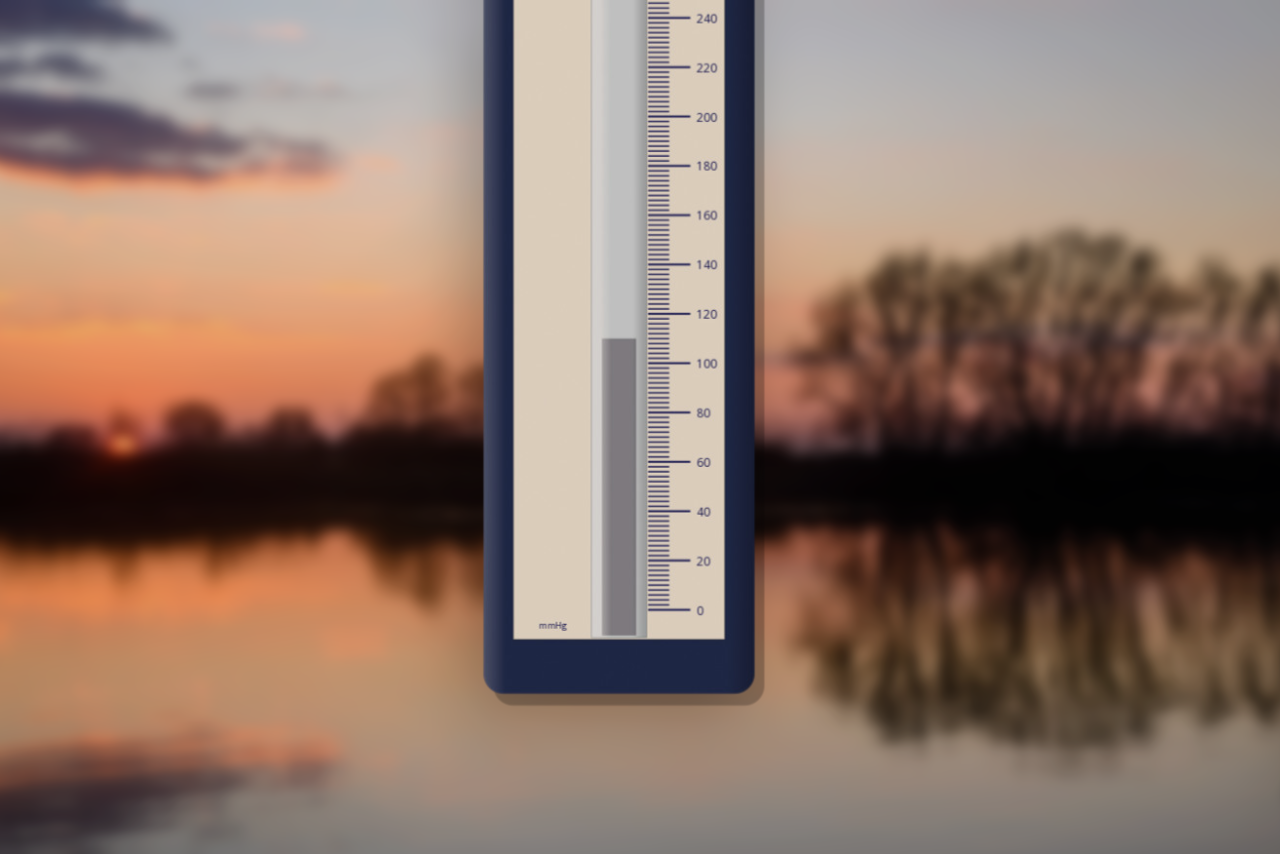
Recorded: 110 mmHg
